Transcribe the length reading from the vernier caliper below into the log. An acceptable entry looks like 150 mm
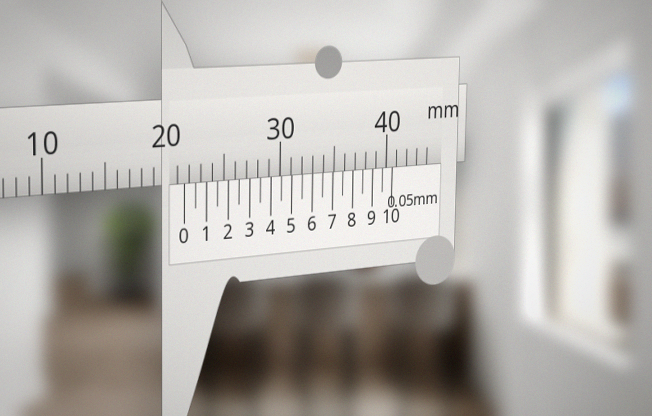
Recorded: 21.6 mm
